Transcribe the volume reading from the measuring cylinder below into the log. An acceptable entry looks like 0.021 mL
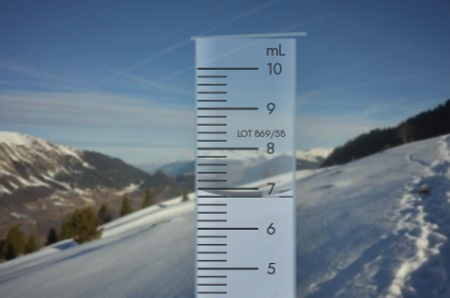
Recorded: 6.8 mL
